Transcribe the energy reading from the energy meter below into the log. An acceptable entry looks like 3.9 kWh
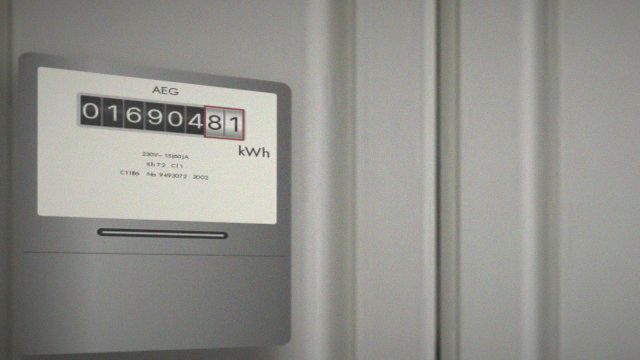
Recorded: 16904.81 kWh
